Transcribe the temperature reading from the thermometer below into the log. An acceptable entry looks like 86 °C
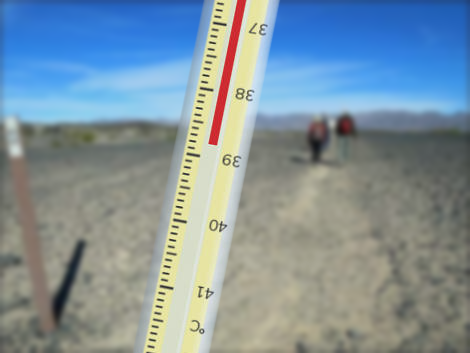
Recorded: 38.8 °C
